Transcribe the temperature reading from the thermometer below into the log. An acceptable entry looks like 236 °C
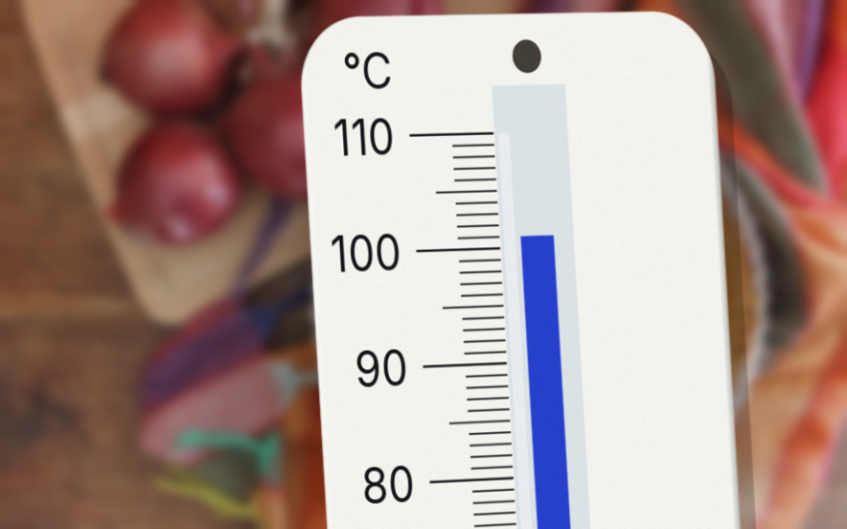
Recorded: 101 °C
